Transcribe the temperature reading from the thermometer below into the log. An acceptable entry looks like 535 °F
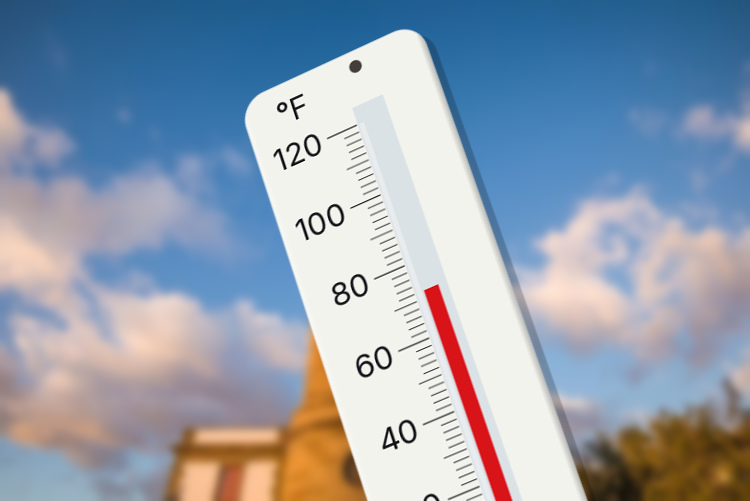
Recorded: 72 °F
